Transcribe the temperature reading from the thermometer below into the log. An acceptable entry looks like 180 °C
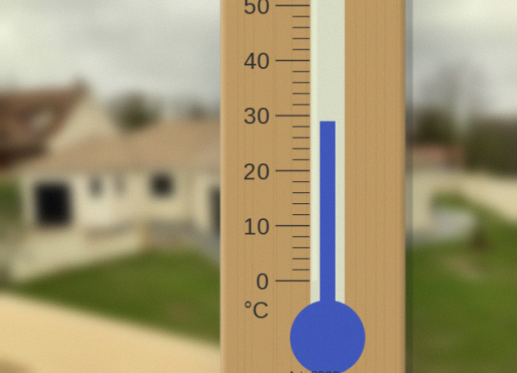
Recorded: 29 °C
